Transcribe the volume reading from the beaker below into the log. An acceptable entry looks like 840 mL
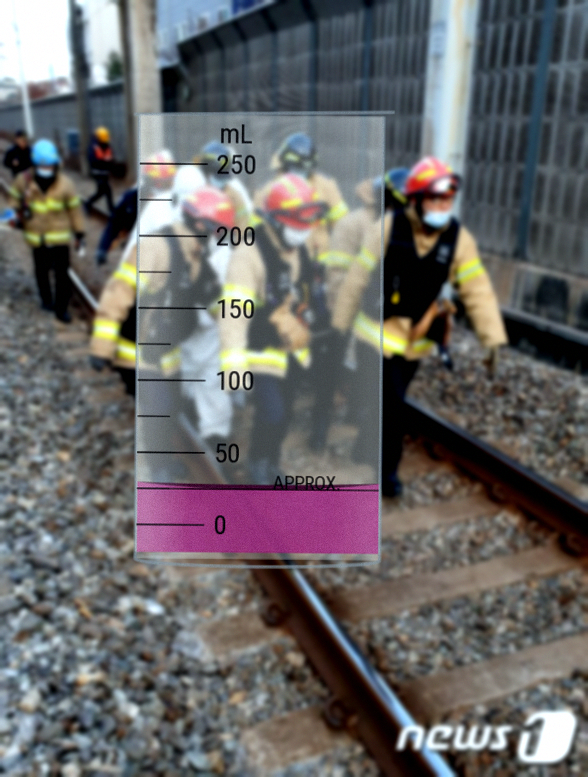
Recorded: 25 mL
